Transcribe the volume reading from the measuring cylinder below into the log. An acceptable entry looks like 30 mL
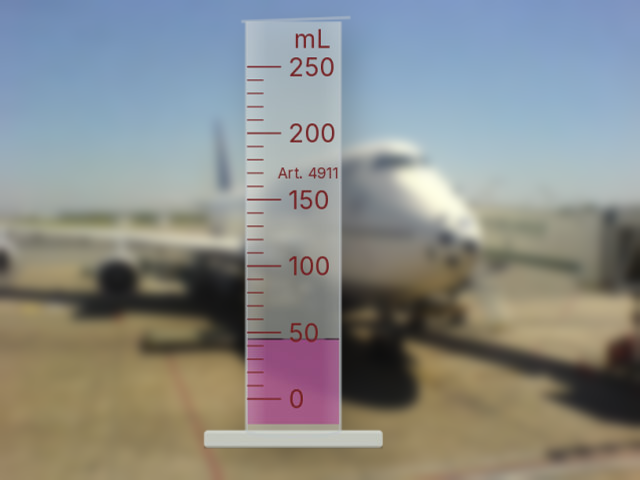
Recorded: 45 mL
